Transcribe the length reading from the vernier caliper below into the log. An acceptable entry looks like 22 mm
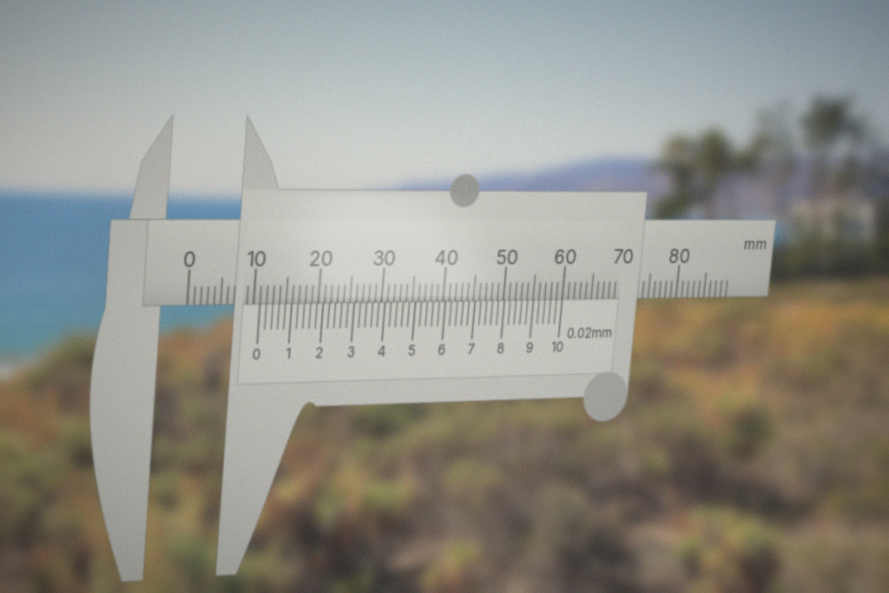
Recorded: 11.0 mm
